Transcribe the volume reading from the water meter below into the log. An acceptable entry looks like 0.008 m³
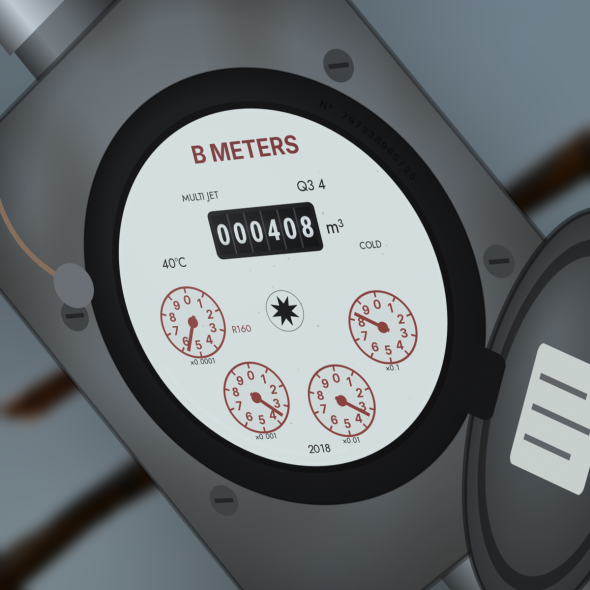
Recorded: 408.8335 m³
